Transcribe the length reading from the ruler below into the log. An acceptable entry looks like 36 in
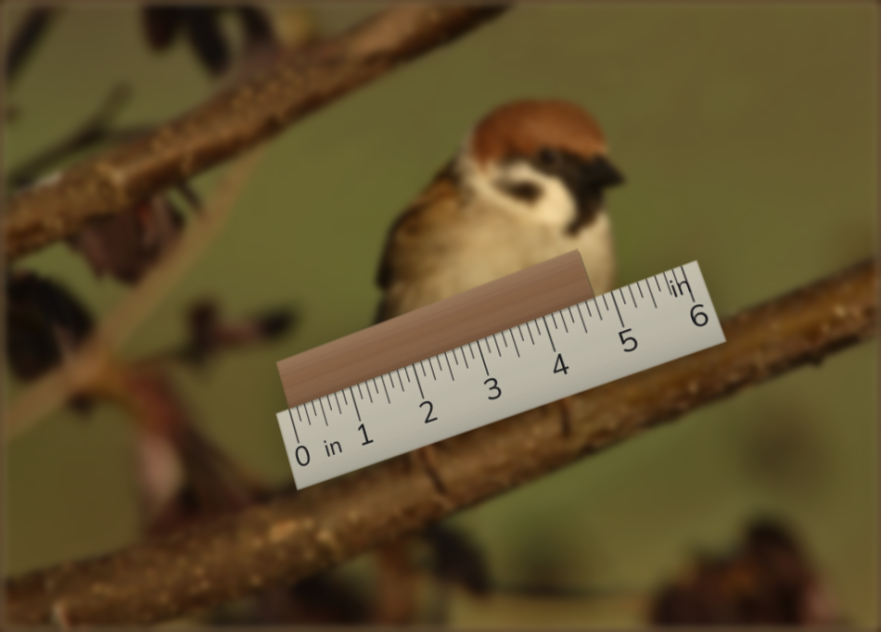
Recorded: 4.75 in
